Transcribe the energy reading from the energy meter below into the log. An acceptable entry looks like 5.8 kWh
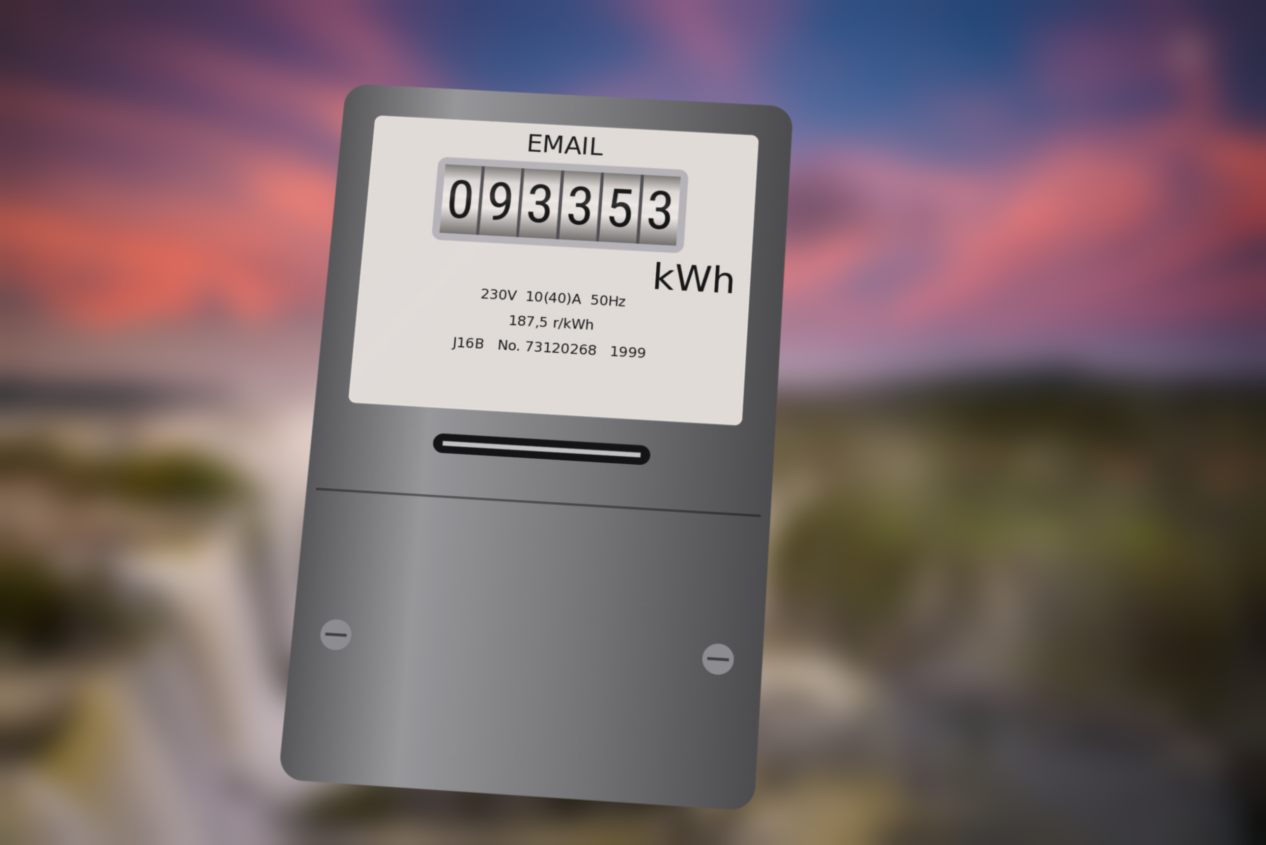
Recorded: 93353 kWh
